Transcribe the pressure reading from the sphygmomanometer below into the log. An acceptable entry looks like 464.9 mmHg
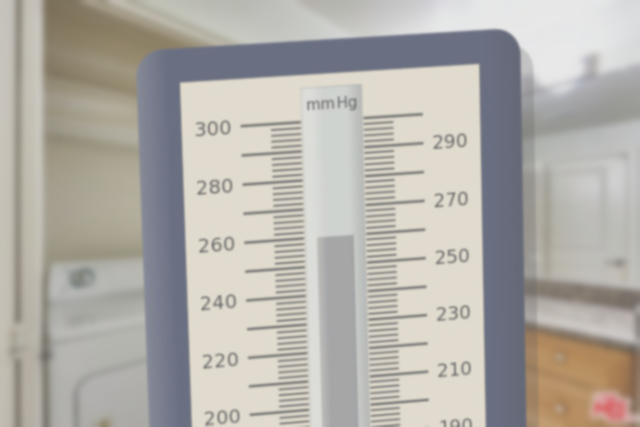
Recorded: 260 mmHg
